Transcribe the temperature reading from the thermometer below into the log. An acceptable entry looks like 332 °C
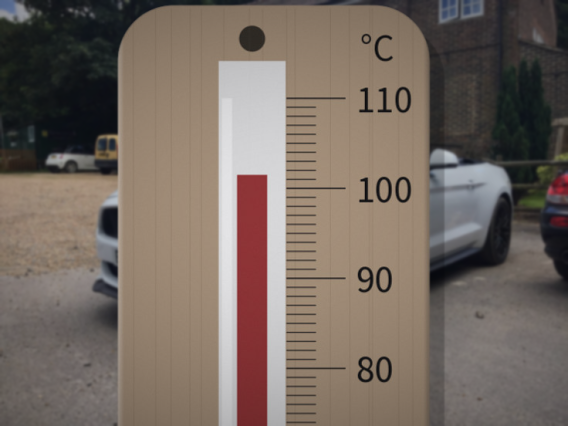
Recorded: 101.5 °C
